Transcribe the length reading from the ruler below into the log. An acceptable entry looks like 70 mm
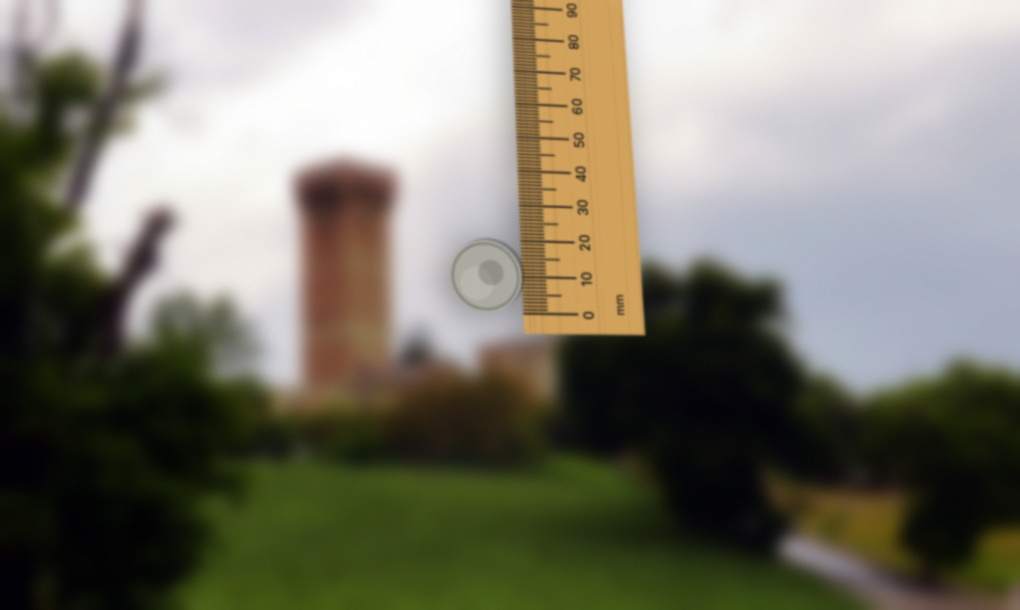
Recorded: 20 mm
